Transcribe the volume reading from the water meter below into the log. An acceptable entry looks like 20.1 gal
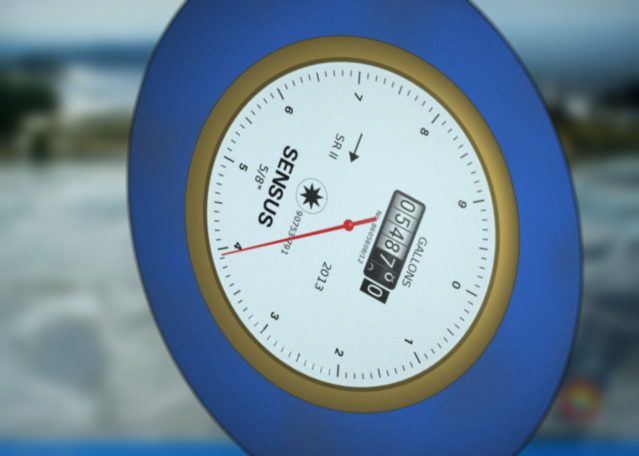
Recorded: 548783.9 gal
